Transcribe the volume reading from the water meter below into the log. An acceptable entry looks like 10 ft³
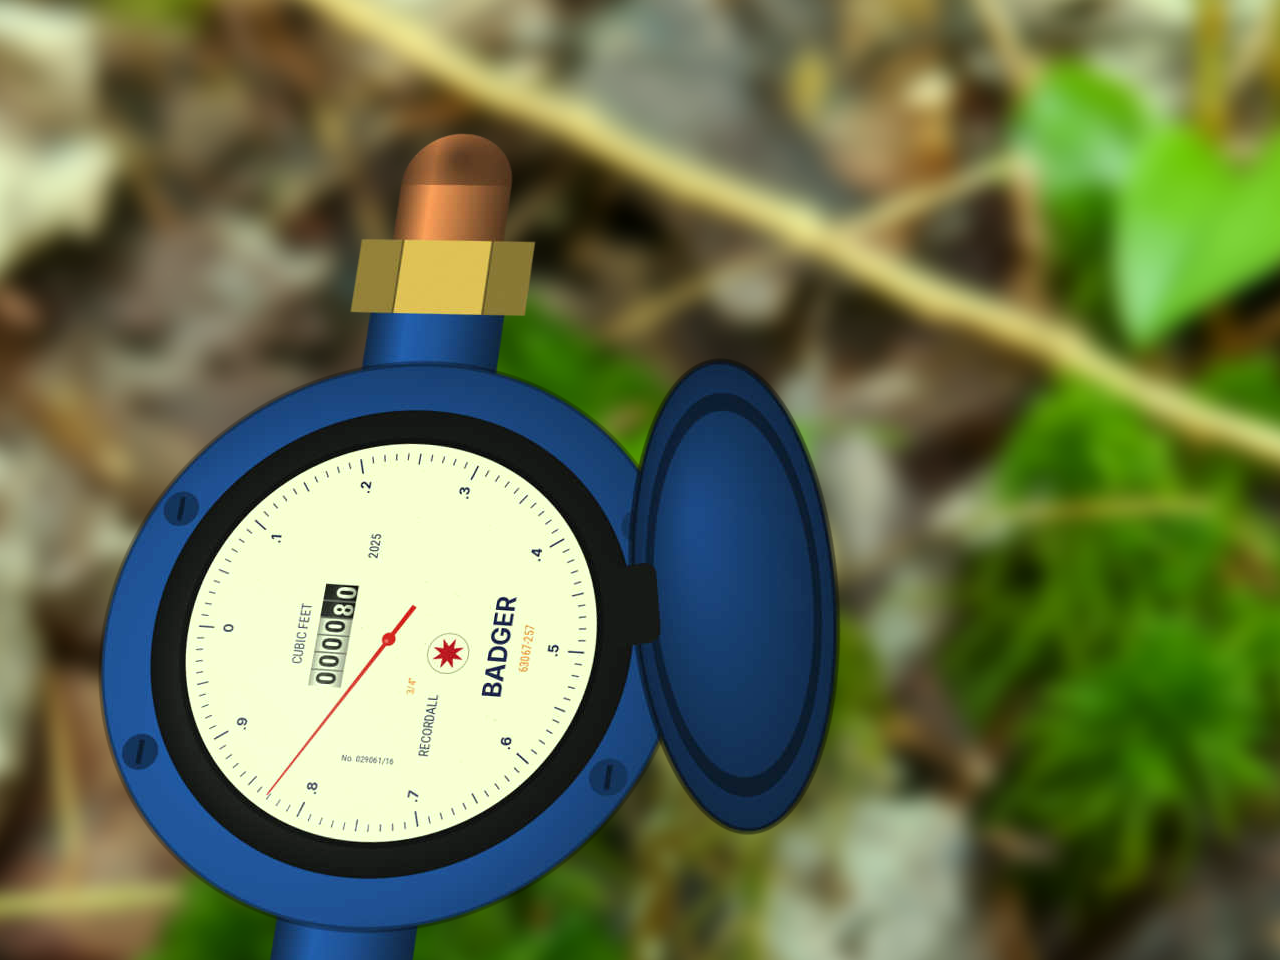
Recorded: 79.83 ft³
